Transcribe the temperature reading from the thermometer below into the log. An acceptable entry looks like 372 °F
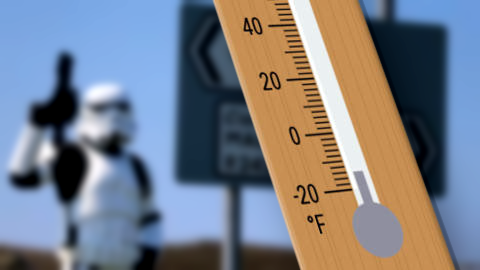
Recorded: -14 °F
